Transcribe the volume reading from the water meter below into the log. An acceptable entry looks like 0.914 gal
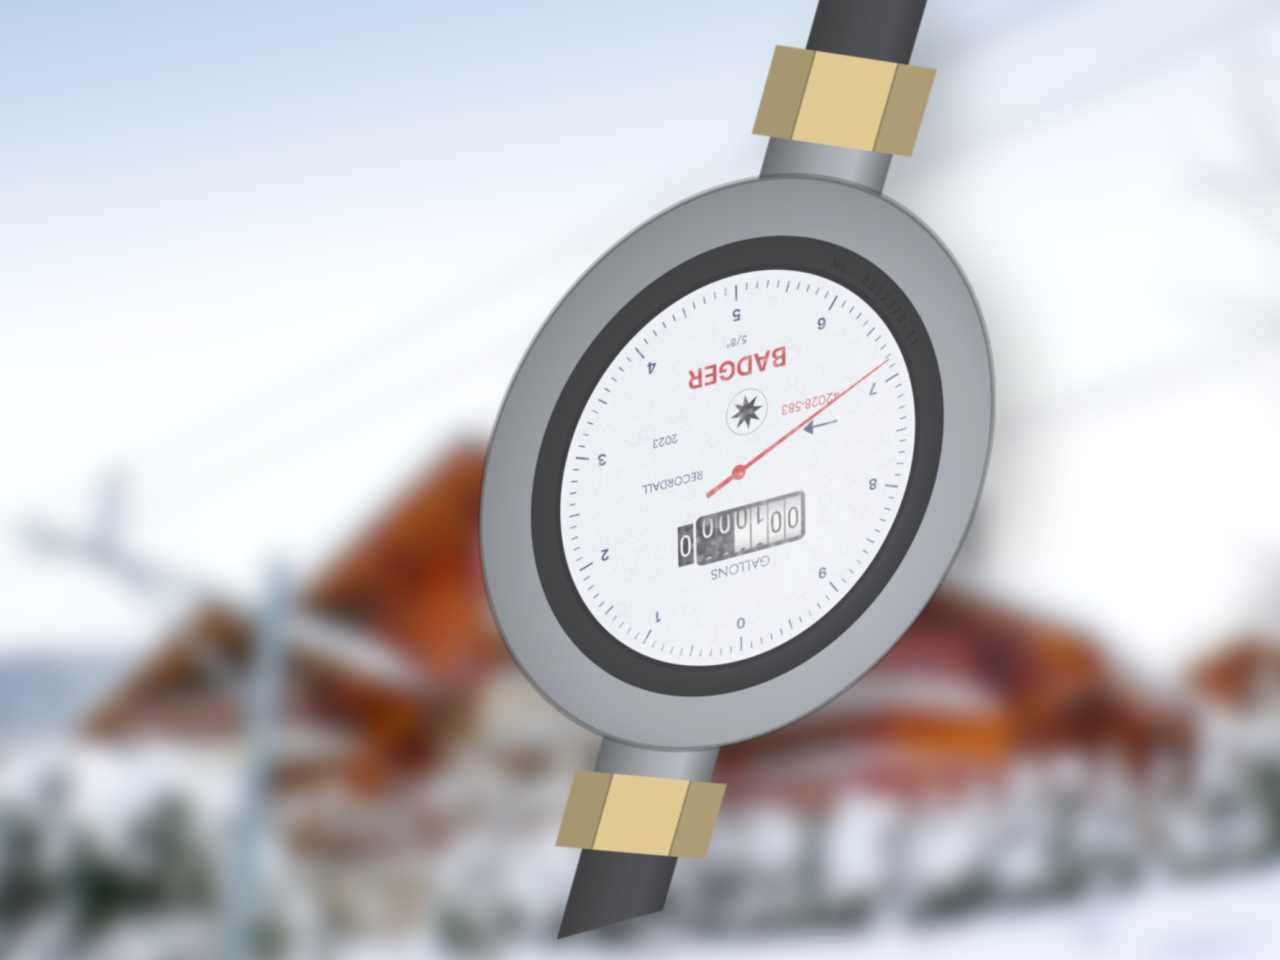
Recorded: 9996.8 gal
